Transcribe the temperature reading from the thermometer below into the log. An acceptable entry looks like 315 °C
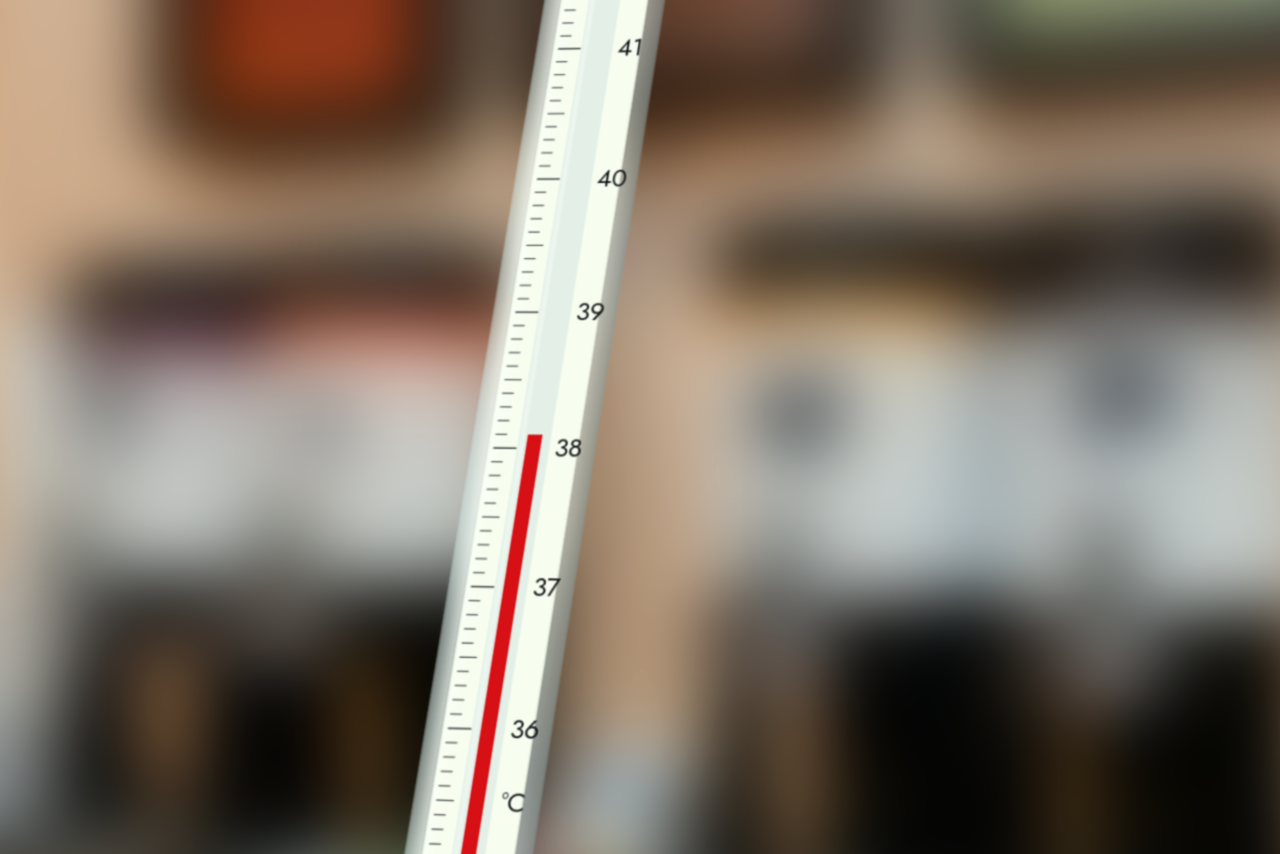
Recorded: 38.1 °C
